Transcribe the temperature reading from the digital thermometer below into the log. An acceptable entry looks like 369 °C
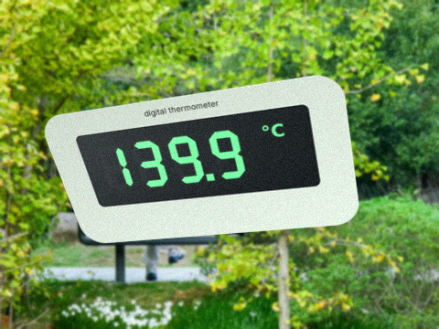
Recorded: 139.9 °C
